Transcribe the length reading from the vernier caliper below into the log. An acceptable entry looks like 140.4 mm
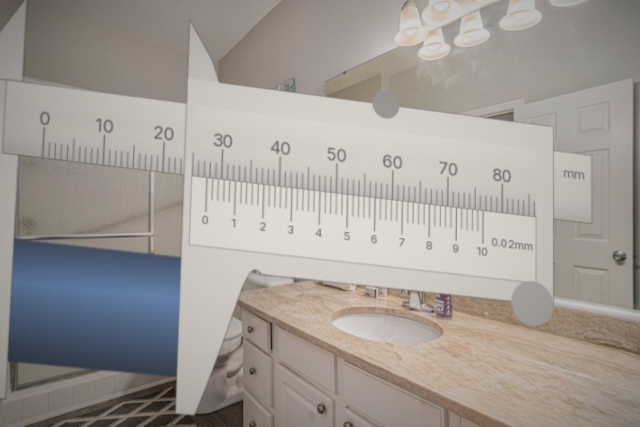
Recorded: 27.5 mm
